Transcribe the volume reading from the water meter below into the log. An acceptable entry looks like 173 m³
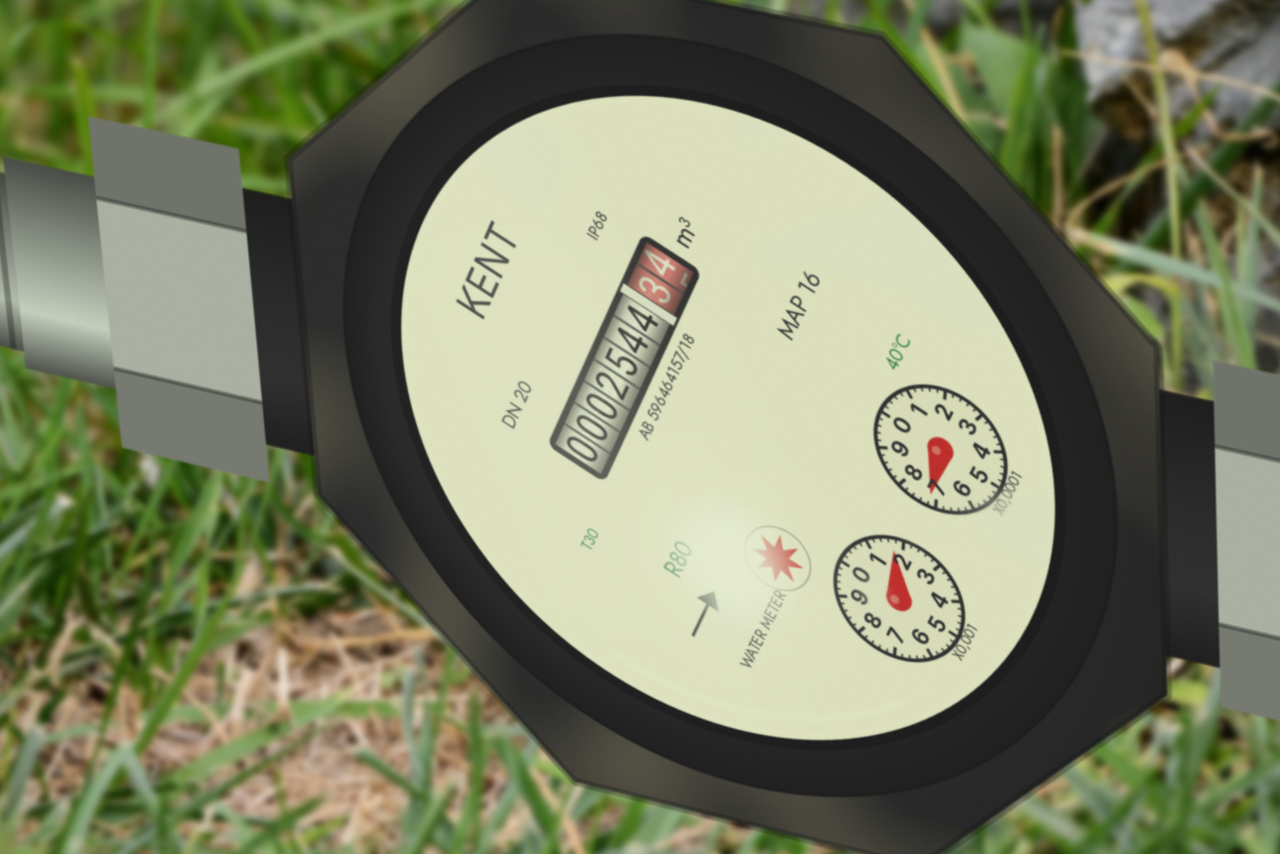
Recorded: 2544.3417 m³
